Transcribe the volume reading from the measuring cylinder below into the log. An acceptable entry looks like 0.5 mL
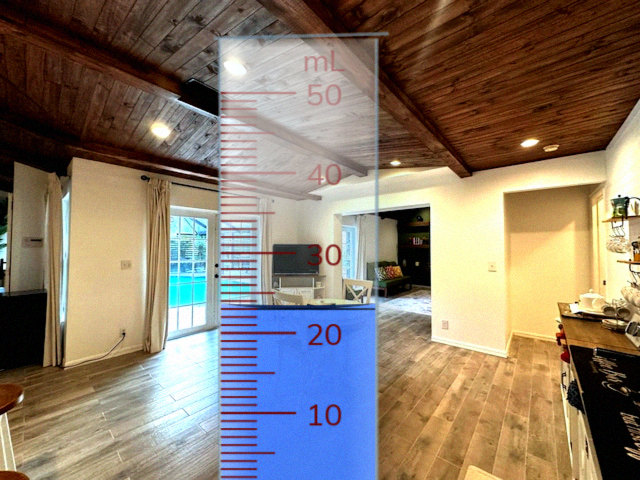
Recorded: 23 mL
